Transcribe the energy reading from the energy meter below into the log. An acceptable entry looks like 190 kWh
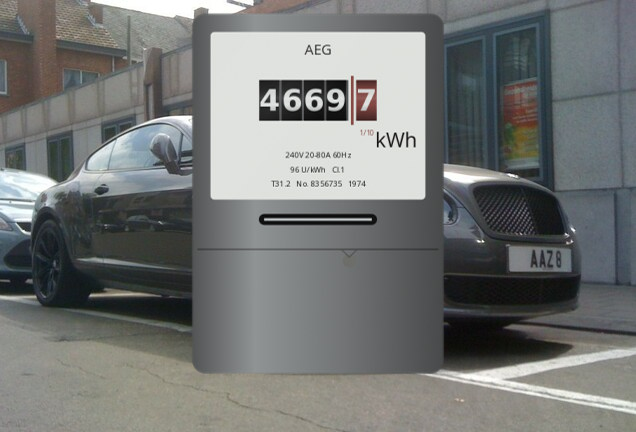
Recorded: 4669.7 kWh
